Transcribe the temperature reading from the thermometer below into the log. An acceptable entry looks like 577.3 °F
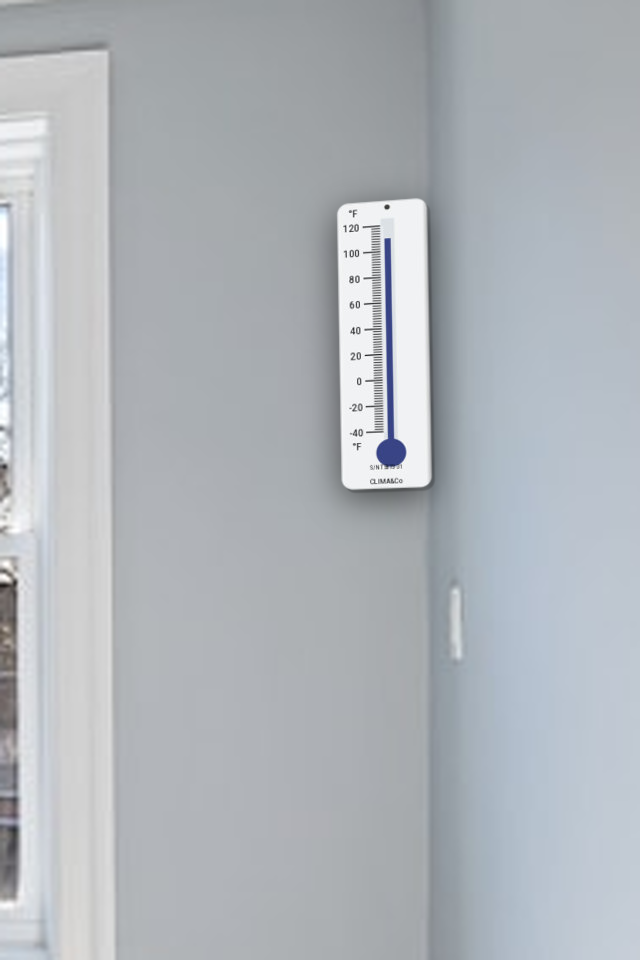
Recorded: 110 °F
